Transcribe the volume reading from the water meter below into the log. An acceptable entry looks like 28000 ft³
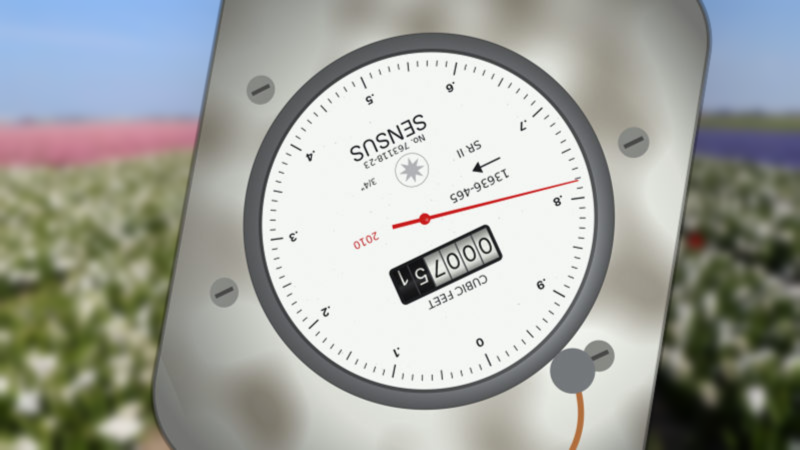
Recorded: 750.78 ft³
